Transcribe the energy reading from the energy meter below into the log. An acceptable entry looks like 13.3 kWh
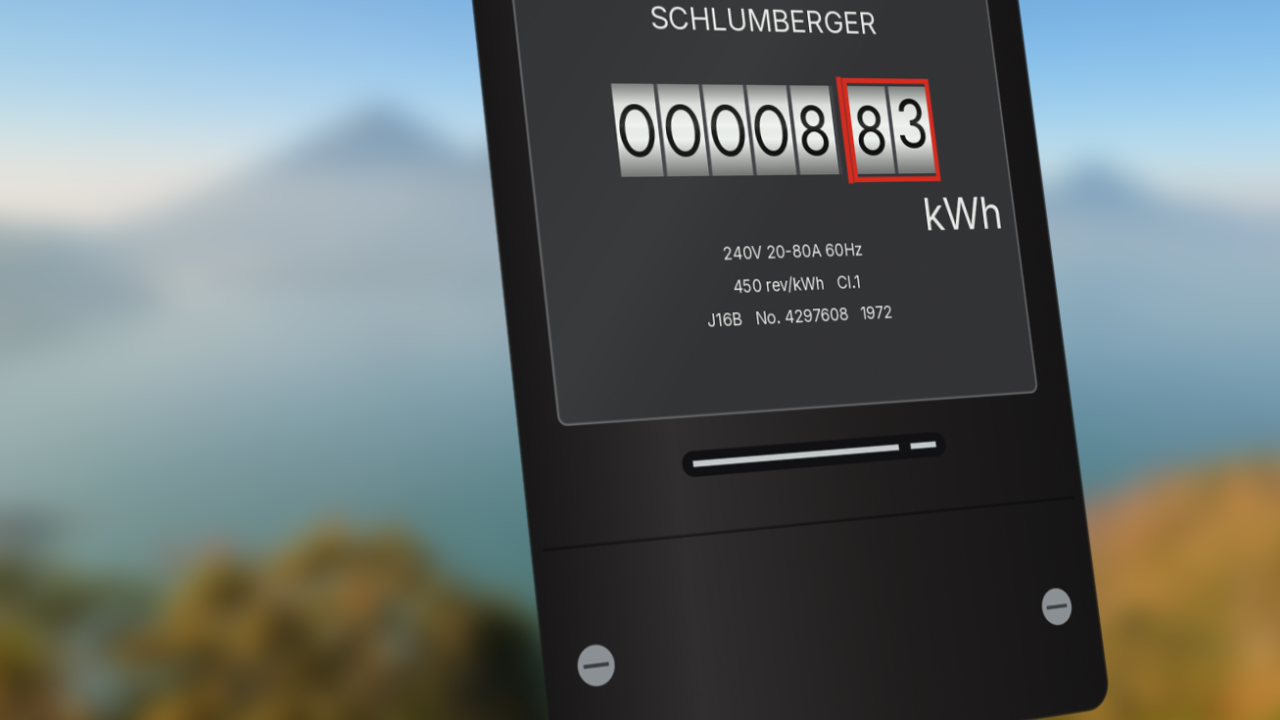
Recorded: 8.83 kWh
